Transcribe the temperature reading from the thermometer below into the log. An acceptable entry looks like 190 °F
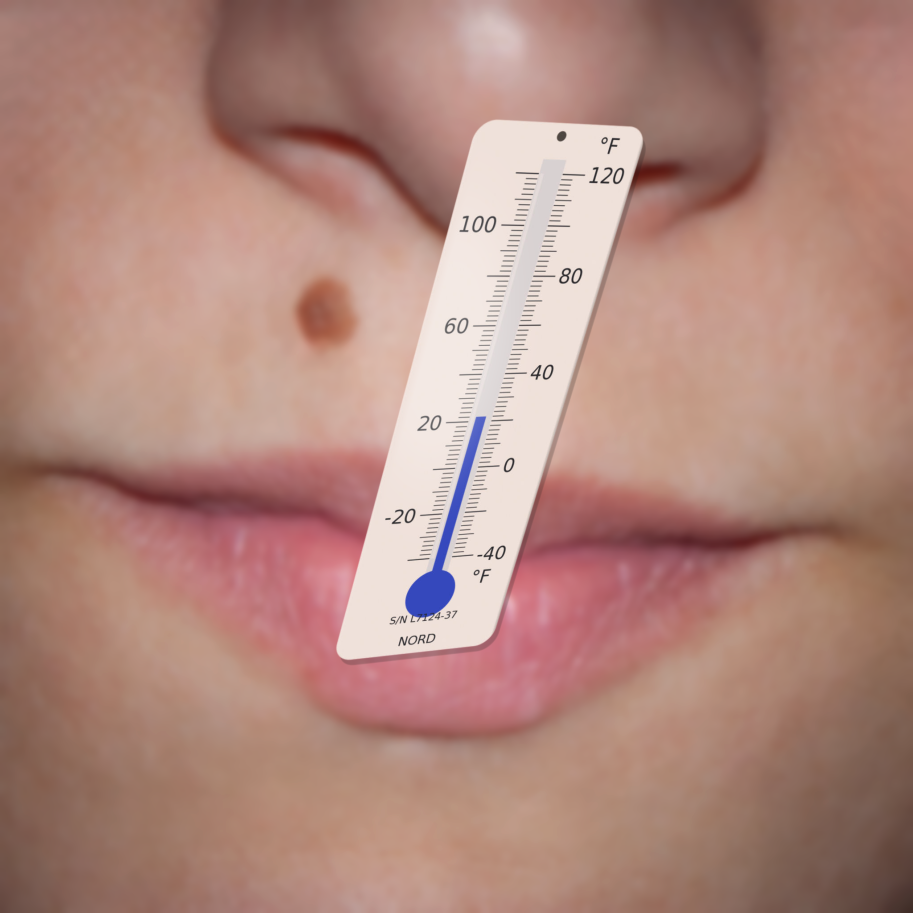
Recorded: 22 °F
